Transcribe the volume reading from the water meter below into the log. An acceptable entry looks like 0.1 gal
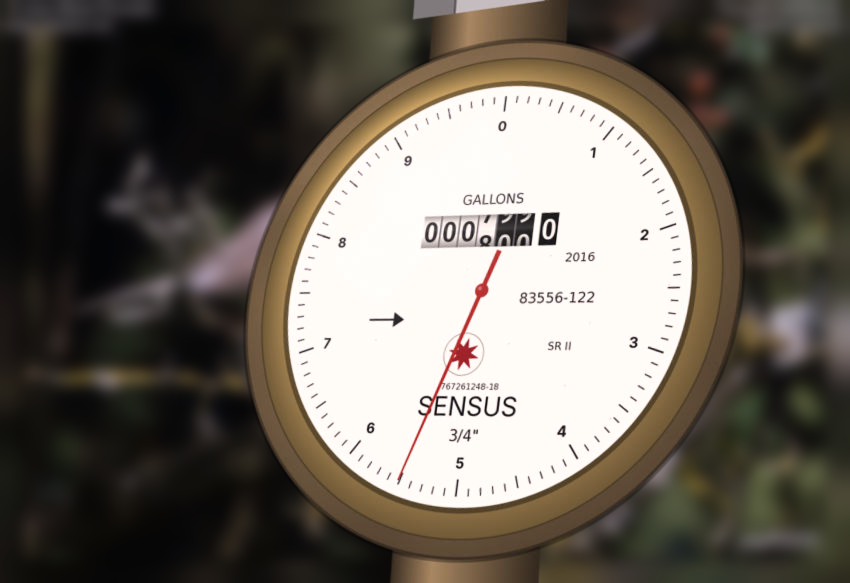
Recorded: 7995.5 gal
